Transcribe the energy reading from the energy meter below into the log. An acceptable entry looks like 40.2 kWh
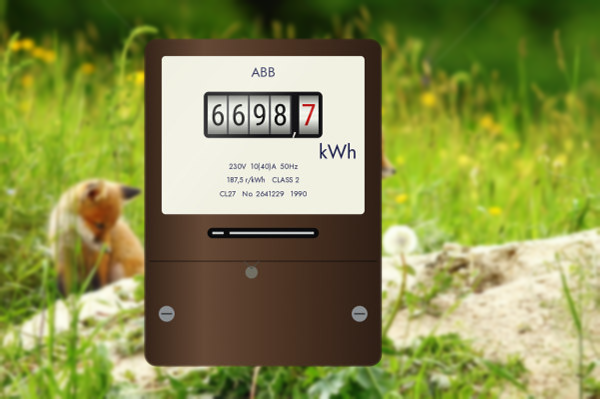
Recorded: 6698.7 kWh
